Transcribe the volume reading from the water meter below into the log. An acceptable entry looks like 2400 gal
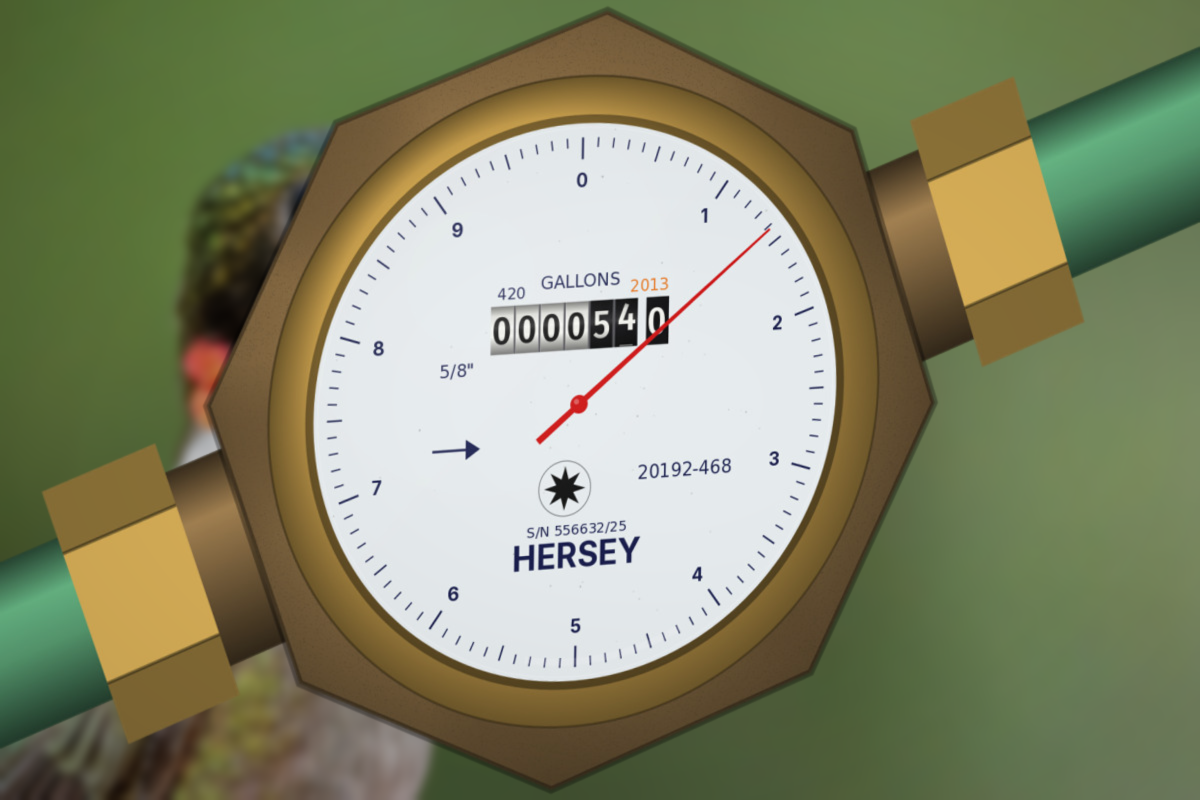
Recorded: 541.4 gal
